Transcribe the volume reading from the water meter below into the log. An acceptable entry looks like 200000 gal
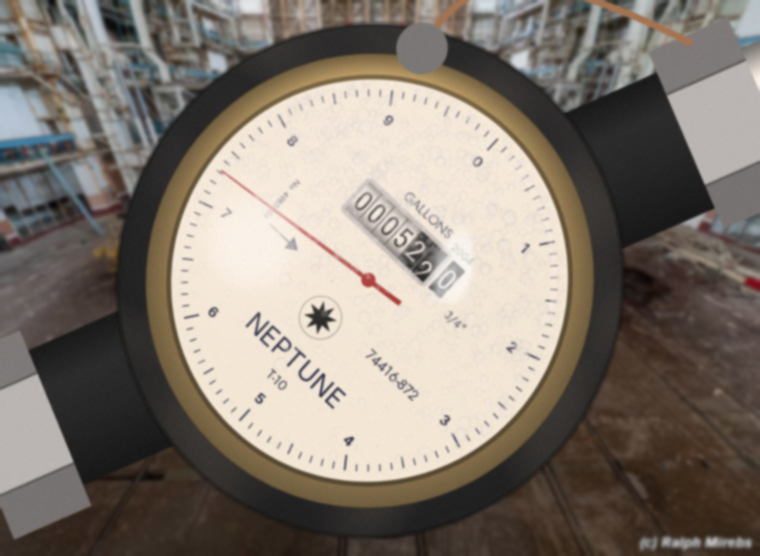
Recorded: 5217.3 gal
